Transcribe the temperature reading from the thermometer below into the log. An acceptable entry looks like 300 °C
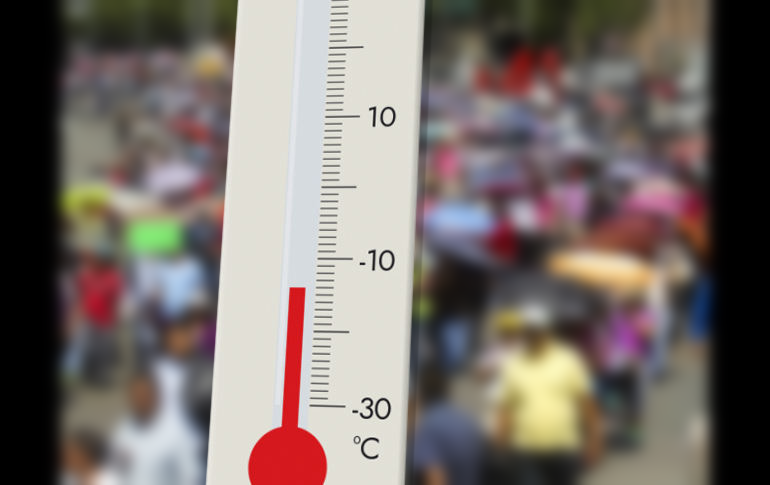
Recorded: -14 °C
